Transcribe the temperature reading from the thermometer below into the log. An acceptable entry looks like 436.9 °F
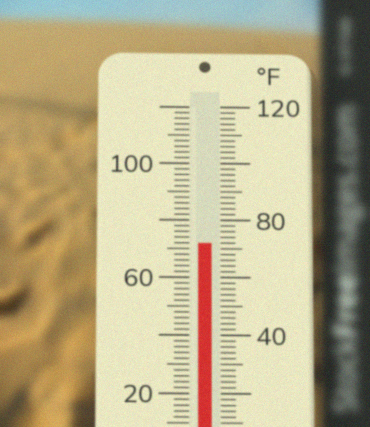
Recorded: 72 °F
